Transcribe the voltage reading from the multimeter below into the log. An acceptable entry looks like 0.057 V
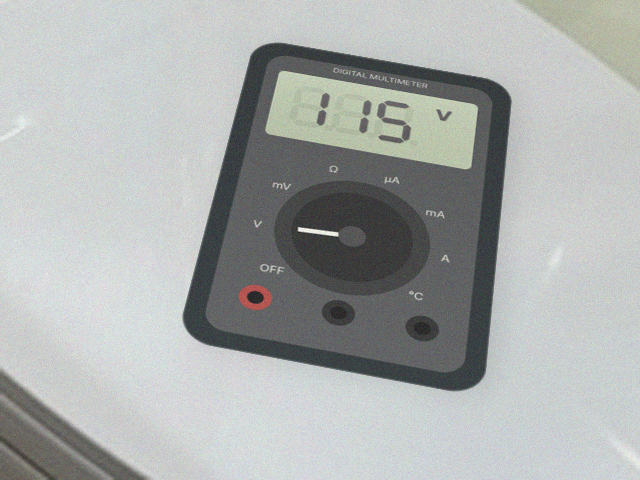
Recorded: 115 V
